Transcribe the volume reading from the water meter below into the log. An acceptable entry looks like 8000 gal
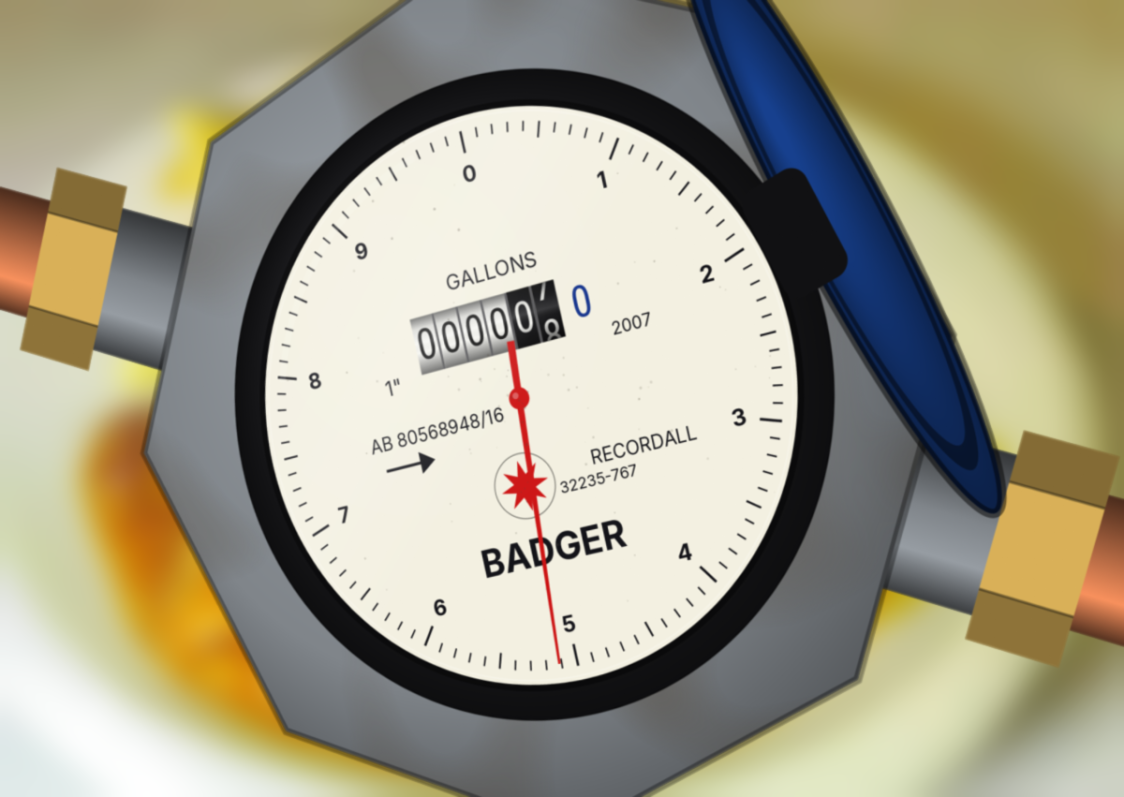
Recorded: 75.1 gal
